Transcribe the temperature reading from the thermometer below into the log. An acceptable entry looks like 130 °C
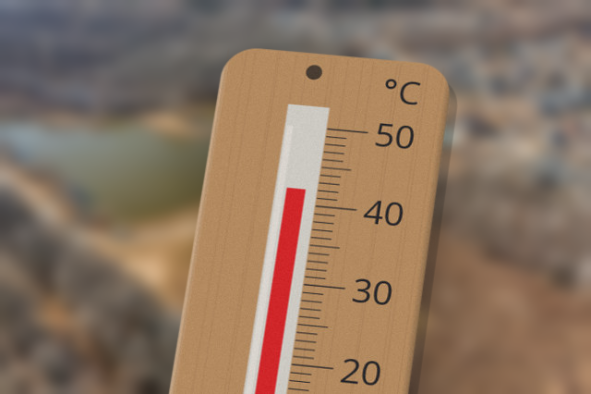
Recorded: 42 °C
